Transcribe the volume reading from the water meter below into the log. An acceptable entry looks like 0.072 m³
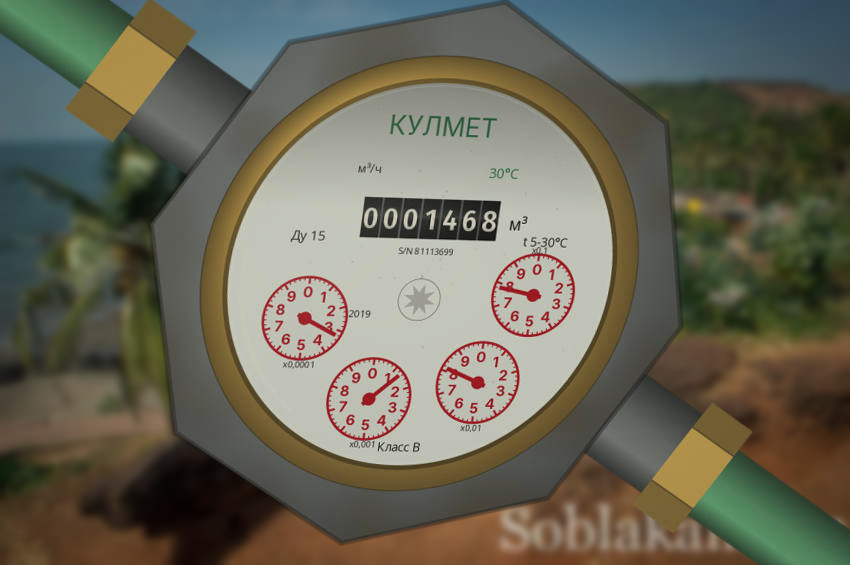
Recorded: 1468.7813 m³
